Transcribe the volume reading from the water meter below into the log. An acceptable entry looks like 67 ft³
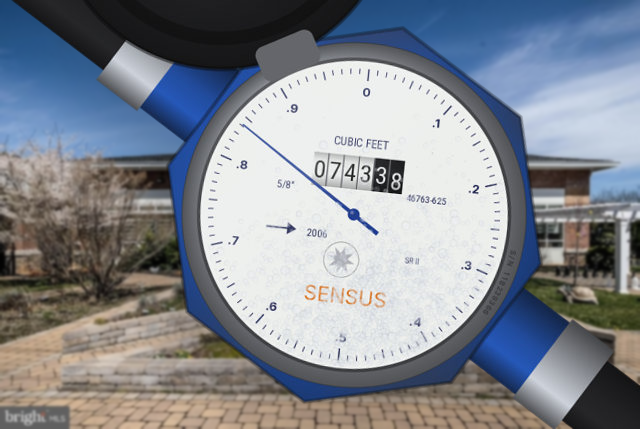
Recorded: 74337.84 ft³
